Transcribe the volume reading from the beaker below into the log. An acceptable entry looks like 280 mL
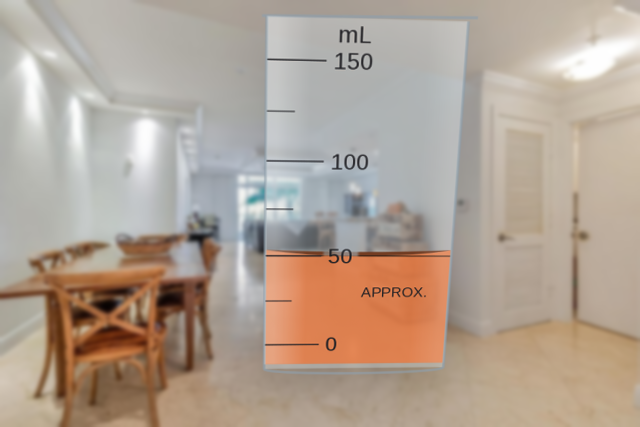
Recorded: 50 mL
